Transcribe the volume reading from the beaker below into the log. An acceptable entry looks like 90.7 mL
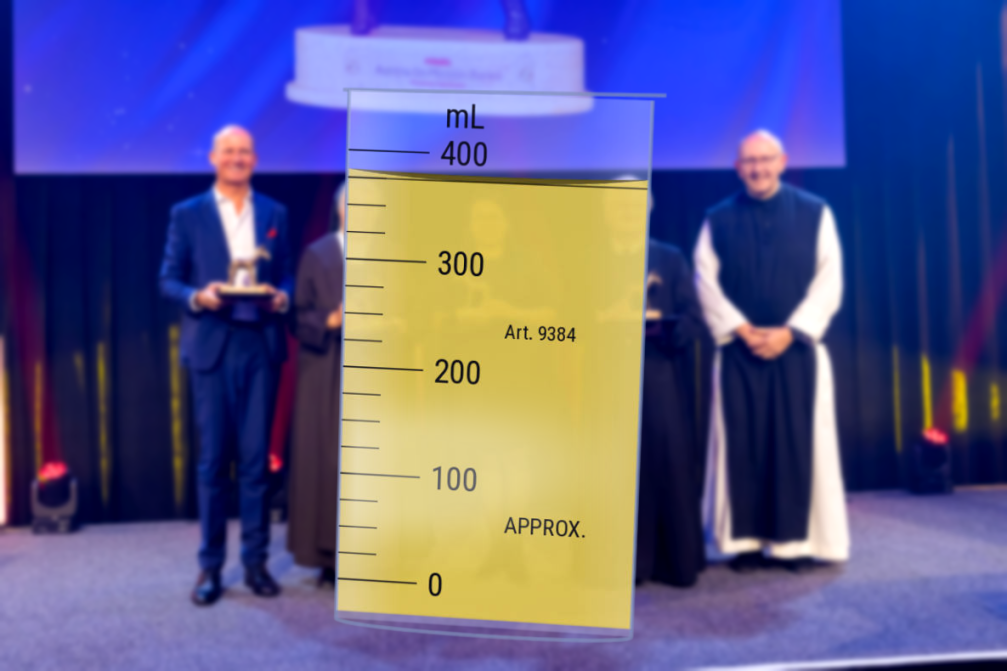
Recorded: 375 mL
